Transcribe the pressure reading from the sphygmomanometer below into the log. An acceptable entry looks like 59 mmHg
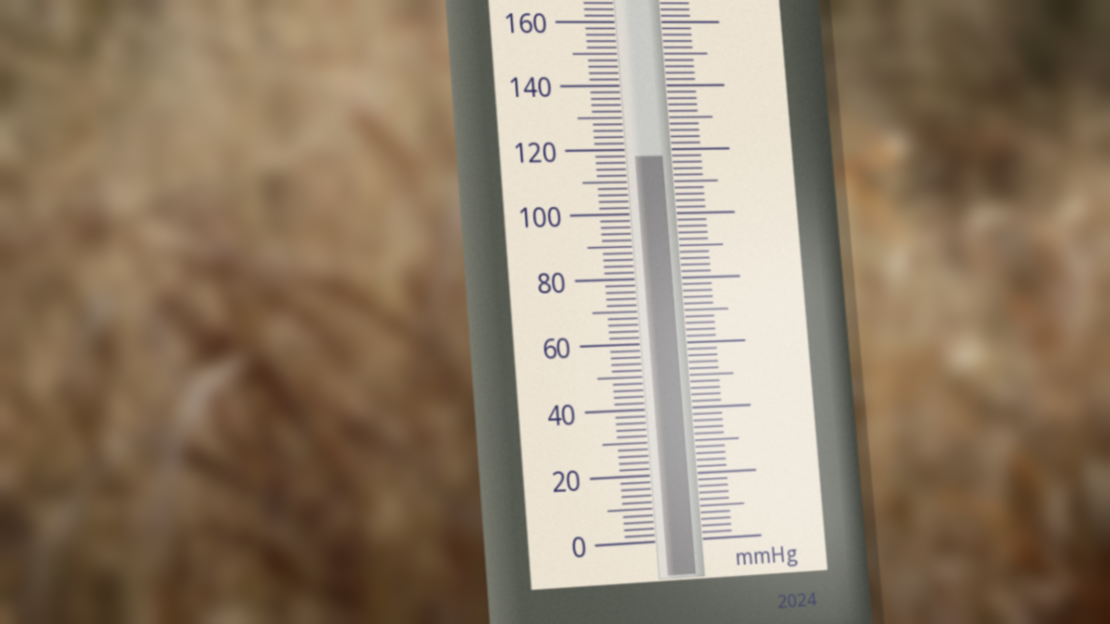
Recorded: 118 mmHg
